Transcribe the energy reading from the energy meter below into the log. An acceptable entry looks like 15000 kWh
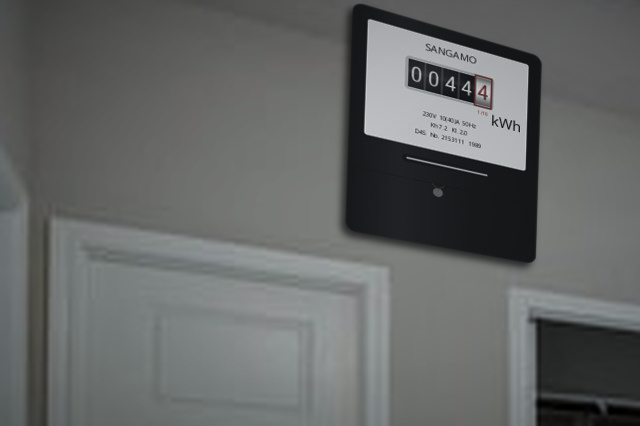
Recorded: 44.4 kWh
